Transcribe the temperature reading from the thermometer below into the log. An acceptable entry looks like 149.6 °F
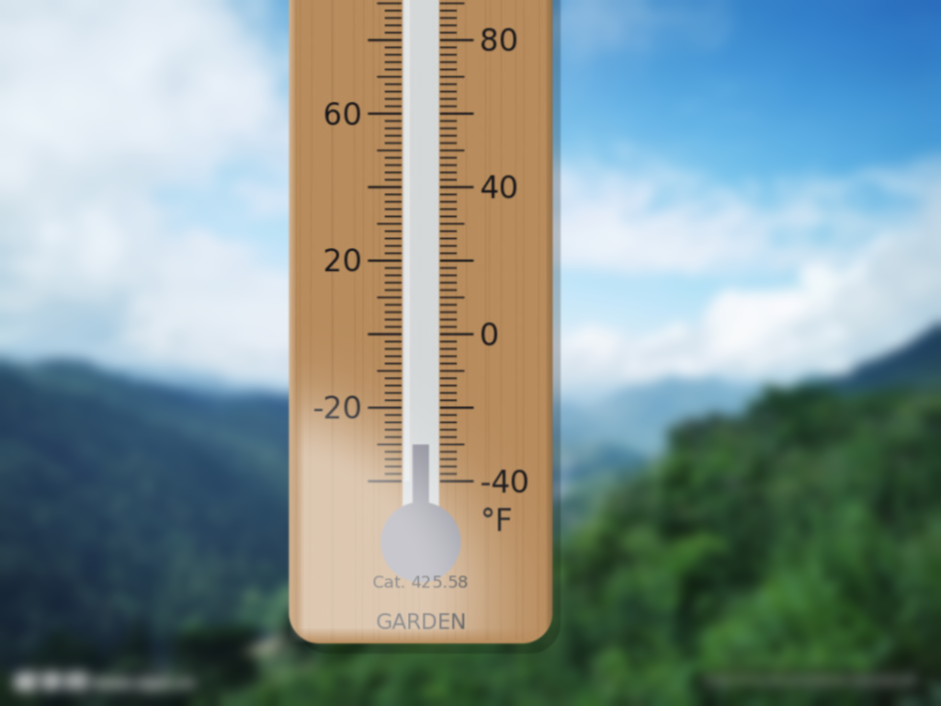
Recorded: -30 °F
